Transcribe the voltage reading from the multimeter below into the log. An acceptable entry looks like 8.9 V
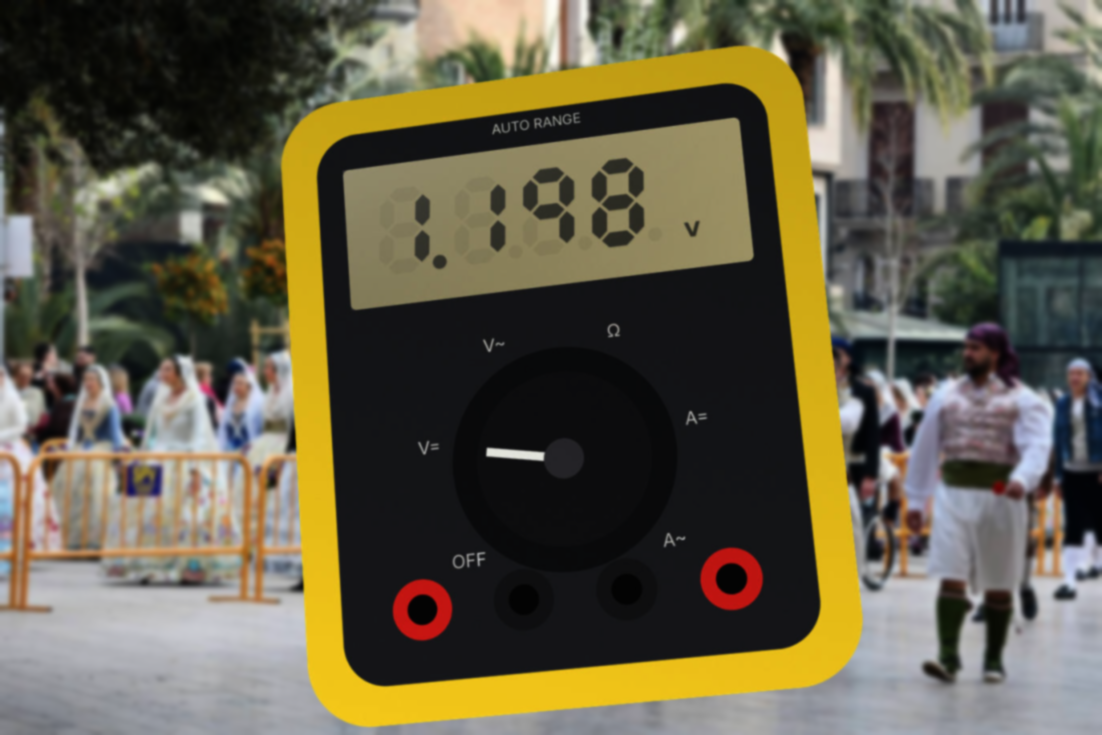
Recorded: 1.198 V
